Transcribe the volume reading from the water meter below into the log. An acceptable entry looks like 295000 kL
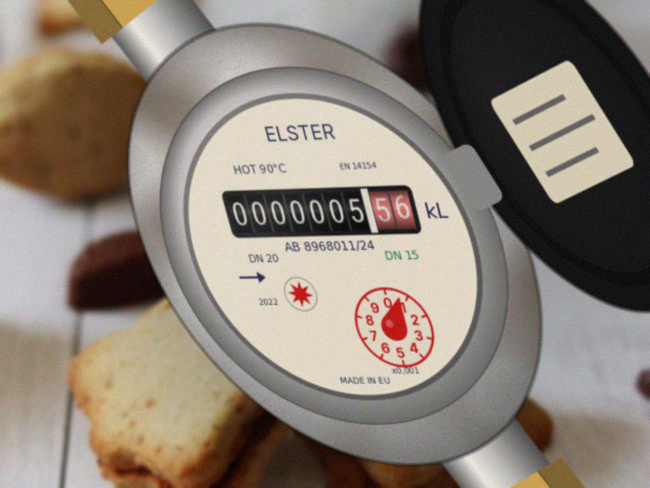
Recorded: 5.560 kL
